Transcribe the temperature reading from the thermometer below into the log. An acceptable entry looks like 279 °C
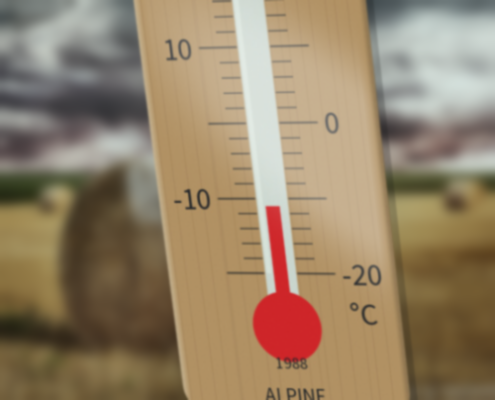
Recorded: -11 °C
